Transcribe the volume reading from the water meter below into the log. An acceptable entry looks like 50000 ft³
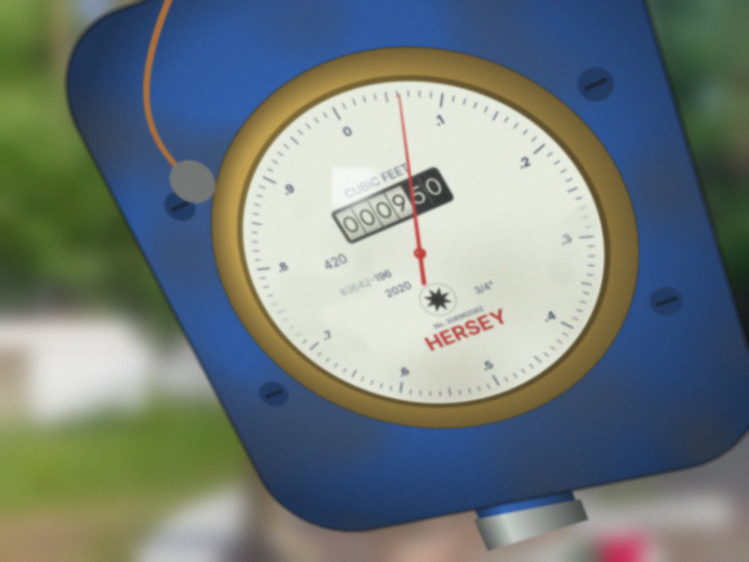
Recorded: 950.06 ft³
